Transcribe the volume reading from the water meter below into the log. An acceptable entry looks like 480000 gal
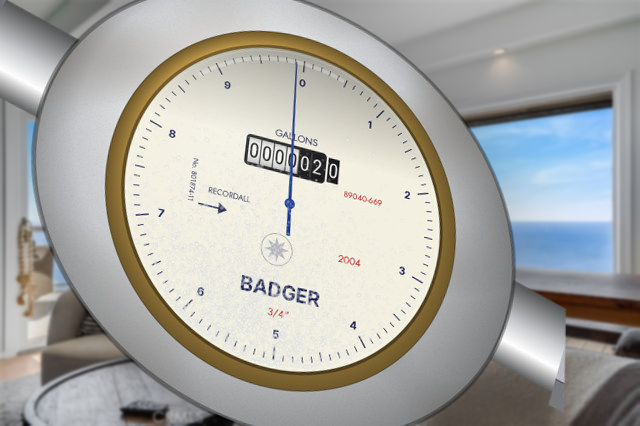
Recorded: 19.9 gal
